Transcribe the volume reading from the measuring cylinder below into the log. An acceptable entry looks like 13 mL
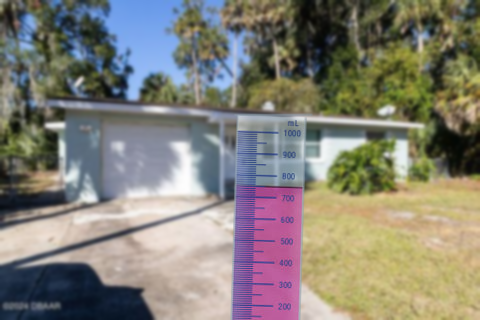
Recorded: 750 mL
